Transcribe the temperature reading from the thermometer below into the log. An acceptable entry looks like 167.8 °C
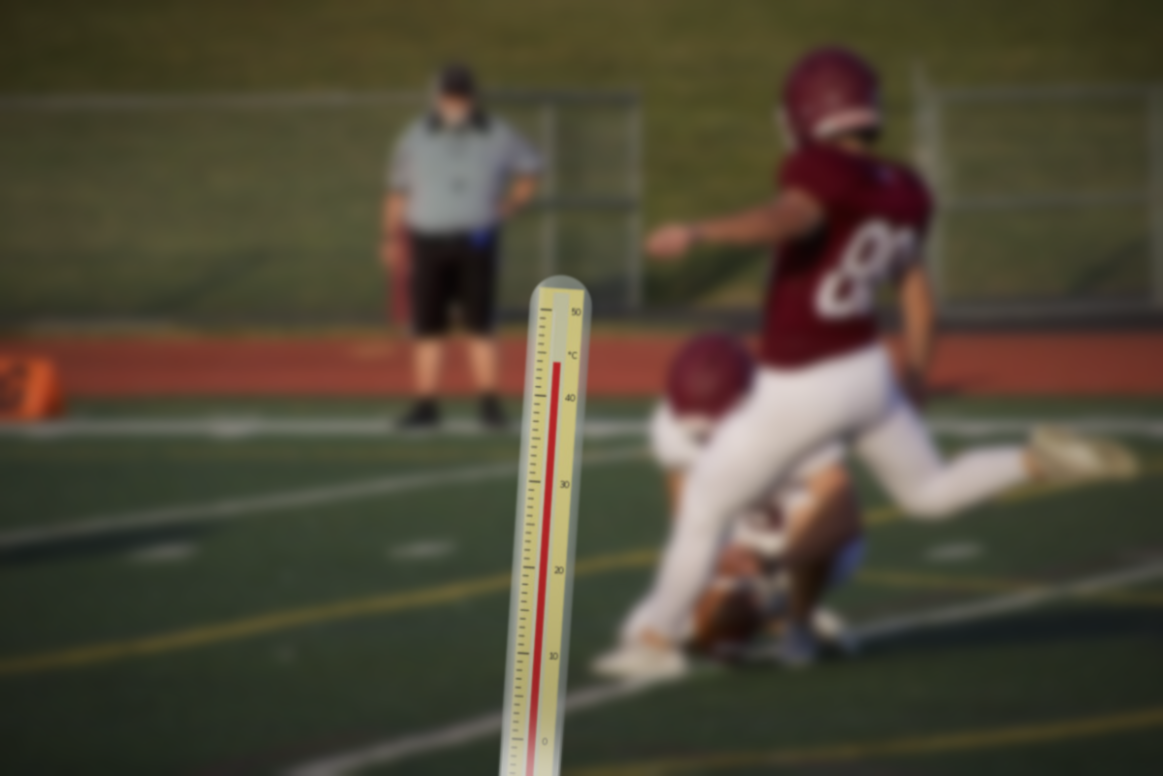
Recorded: 44 °C
